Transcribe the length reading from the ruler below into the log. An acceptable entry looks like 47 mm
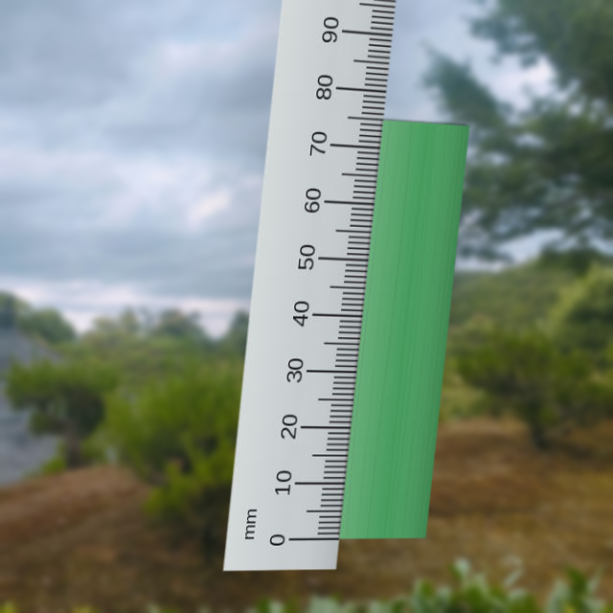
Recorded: 75 mm
